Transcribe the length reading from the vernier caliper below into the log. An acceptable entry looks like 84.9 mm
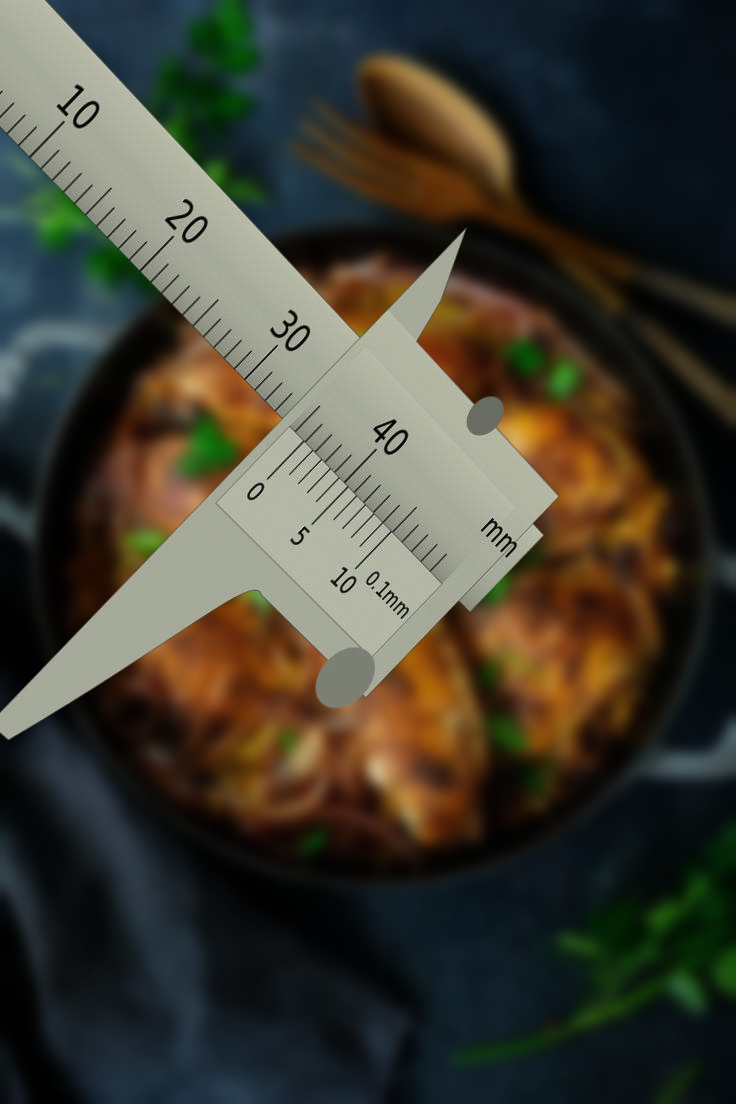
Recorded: 35.9 mm
